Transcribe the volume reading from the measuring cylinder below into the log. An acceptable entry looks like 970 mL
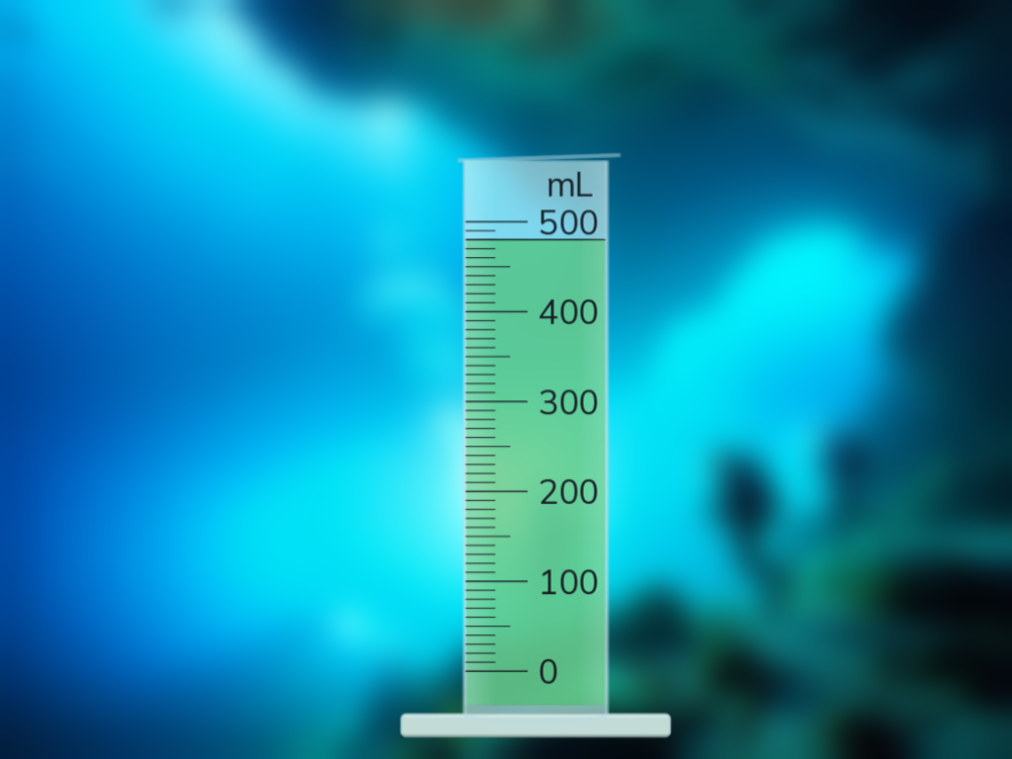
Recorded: 480 mL
